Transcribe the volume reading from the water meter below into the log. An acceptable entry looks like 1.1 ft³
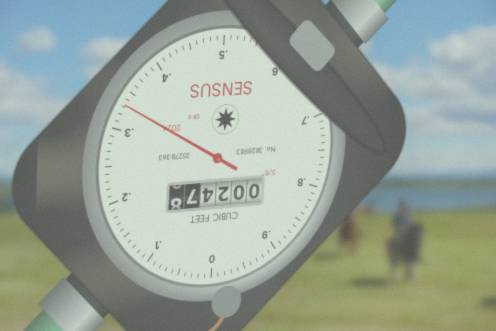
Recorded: 2478.33 ft³
